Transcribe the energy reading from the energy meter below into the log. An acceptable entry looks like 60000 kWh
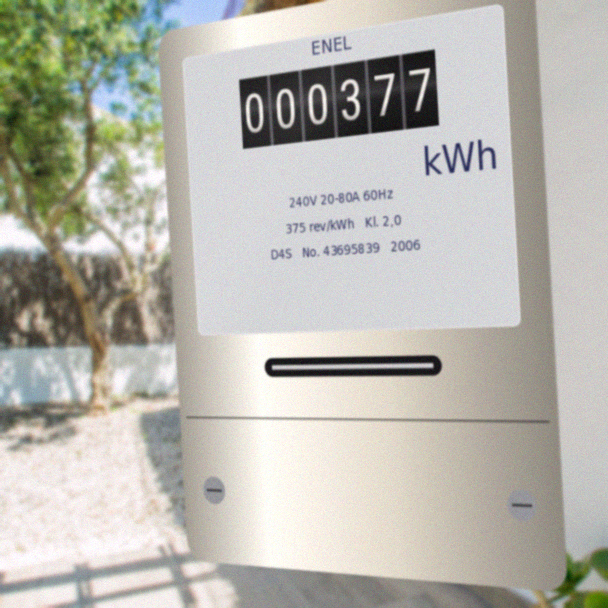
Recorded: 377 kWh
